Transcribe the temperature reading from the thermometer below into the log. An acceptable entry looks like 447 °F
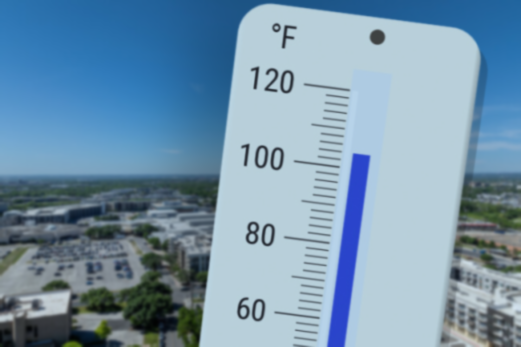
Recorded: 104 °F
